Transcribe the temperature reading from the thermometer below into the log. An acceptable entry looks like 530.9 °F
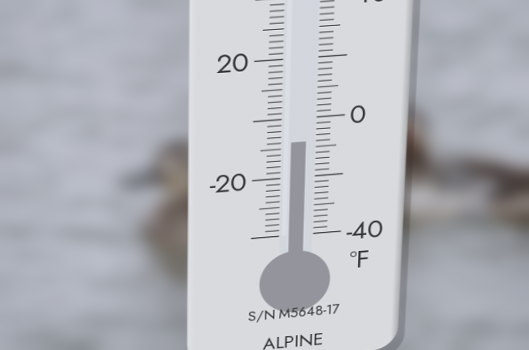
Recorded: -8 °F
